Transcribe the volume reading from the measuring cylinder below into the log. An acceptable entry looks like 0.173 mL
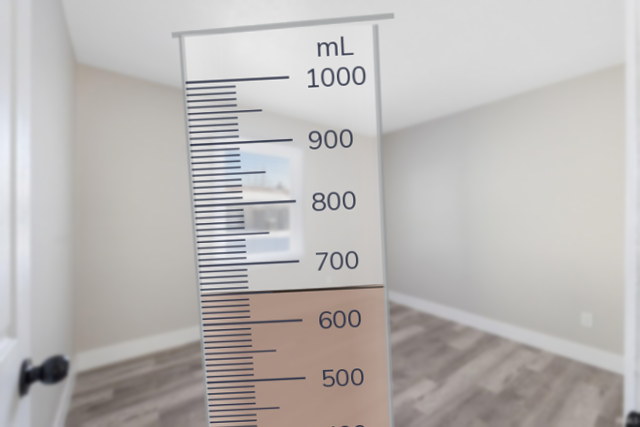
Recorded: 650 mL
